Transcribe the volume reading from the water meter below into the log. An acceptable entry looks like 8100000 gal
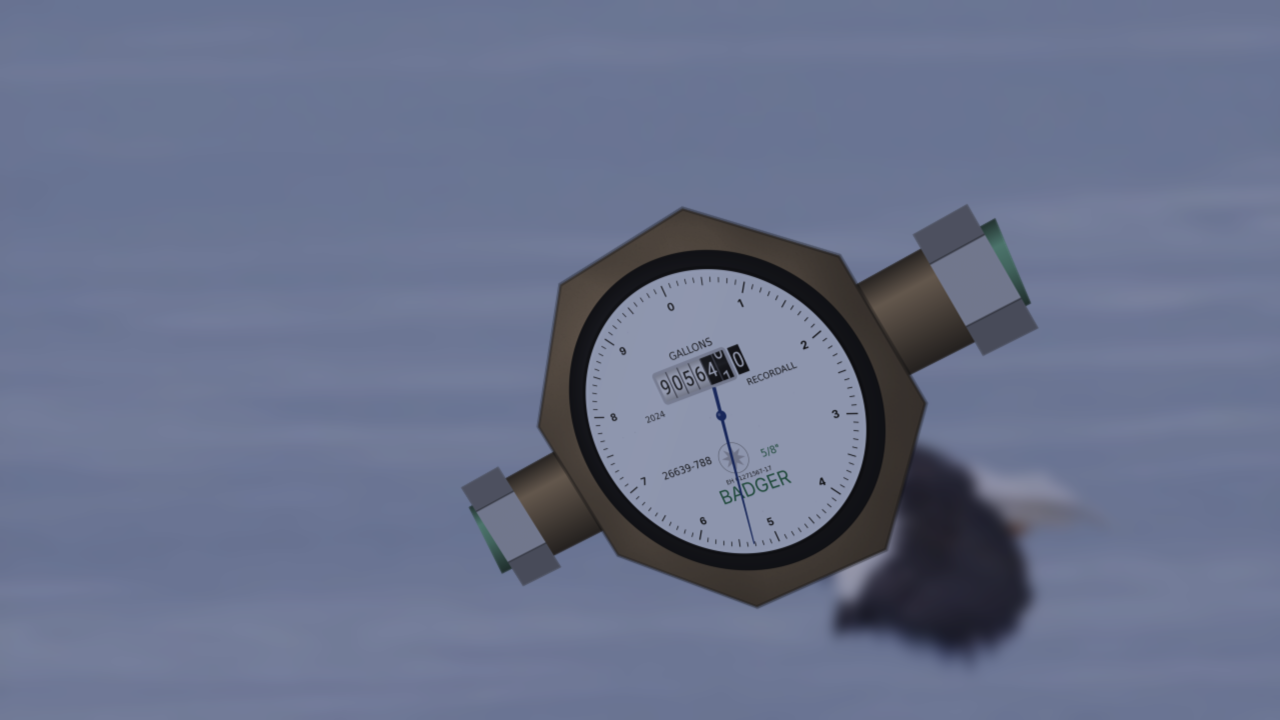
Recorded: 9056405.3 gal
